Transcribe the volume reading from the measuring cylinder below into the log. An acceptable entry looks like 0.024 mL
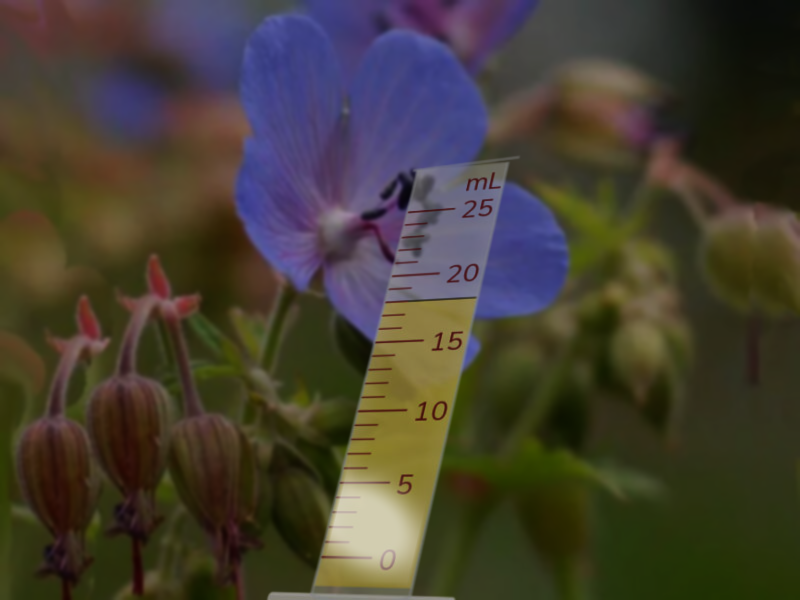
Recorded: 18 mL
